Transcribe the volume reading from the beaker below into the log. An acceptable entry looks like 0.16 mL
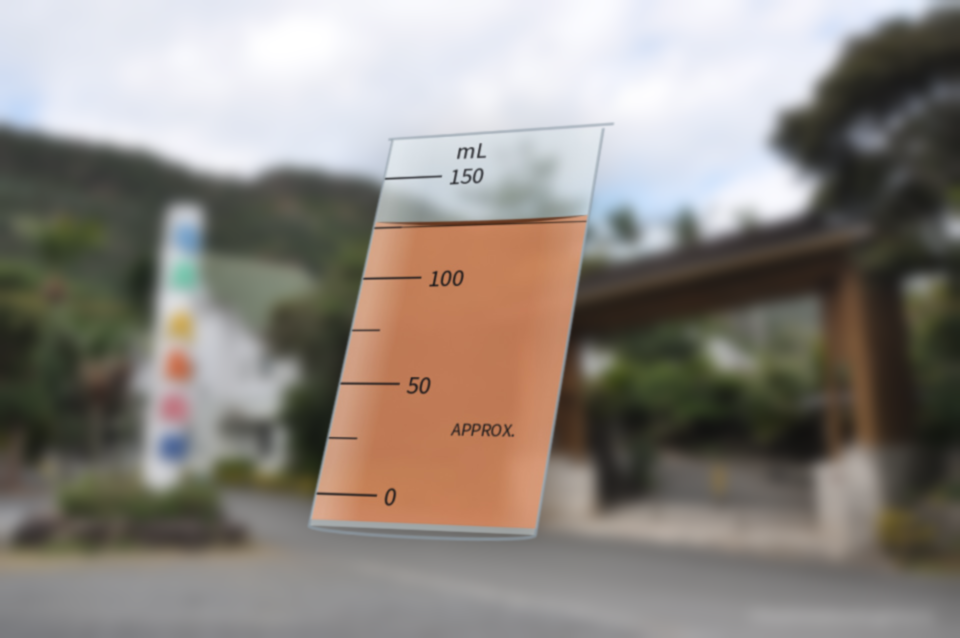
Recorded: 125 mL
